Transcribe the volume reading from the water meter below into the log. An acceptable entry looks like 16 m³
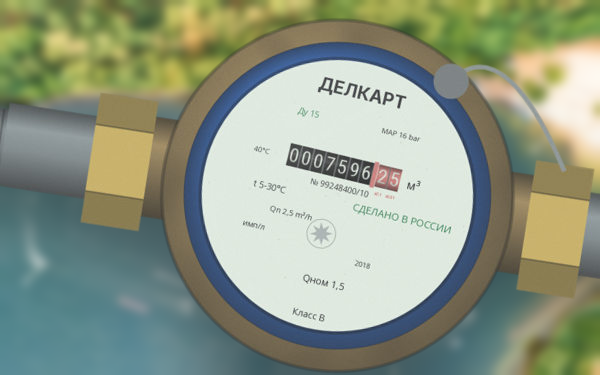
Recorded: 7596.25 m³
